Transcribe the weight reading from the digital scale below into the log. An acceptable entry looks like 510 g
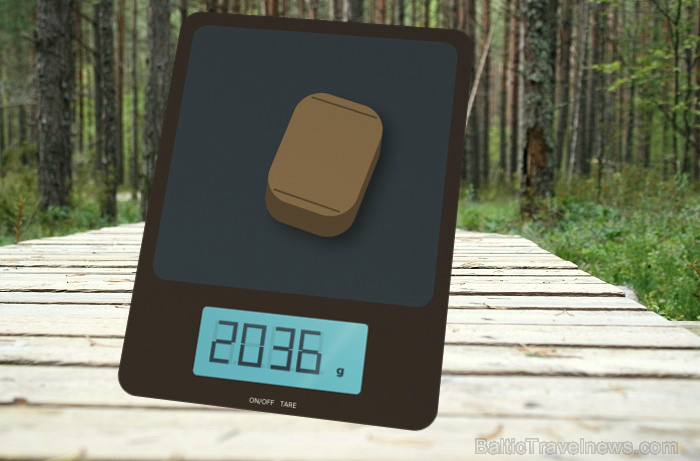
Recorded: 2036 g
